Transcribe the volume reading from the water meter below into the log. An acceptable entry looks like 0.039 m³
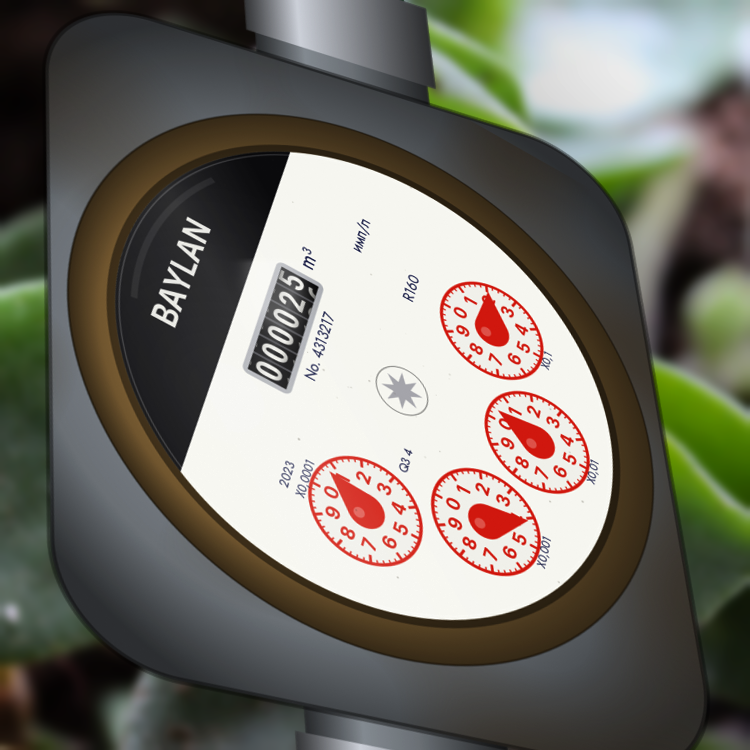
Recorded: 25.2040 m³
